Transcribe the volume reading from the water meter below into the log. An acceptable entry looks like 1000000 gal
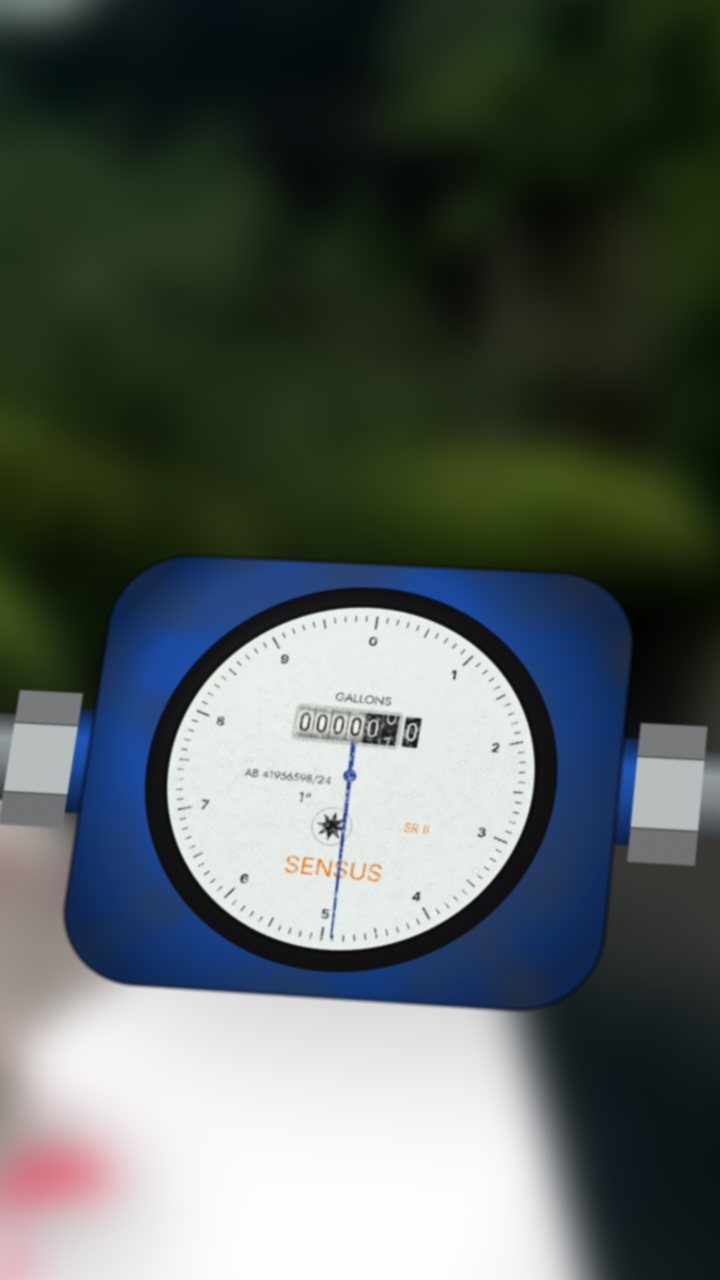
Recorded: 4.9 gal
